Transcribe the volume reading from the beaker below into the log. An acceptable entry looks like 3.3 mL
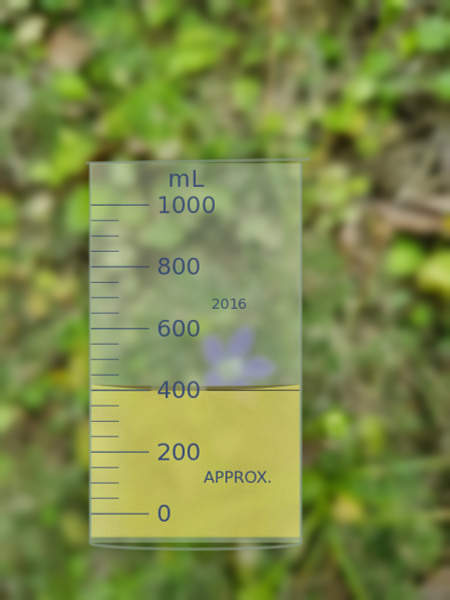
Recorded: 400 mL
